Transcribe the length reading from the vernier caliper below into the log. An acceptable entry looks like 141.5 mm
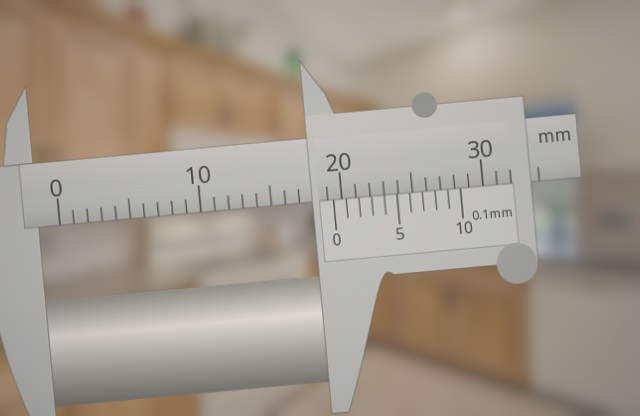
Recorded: 19.4 mm
